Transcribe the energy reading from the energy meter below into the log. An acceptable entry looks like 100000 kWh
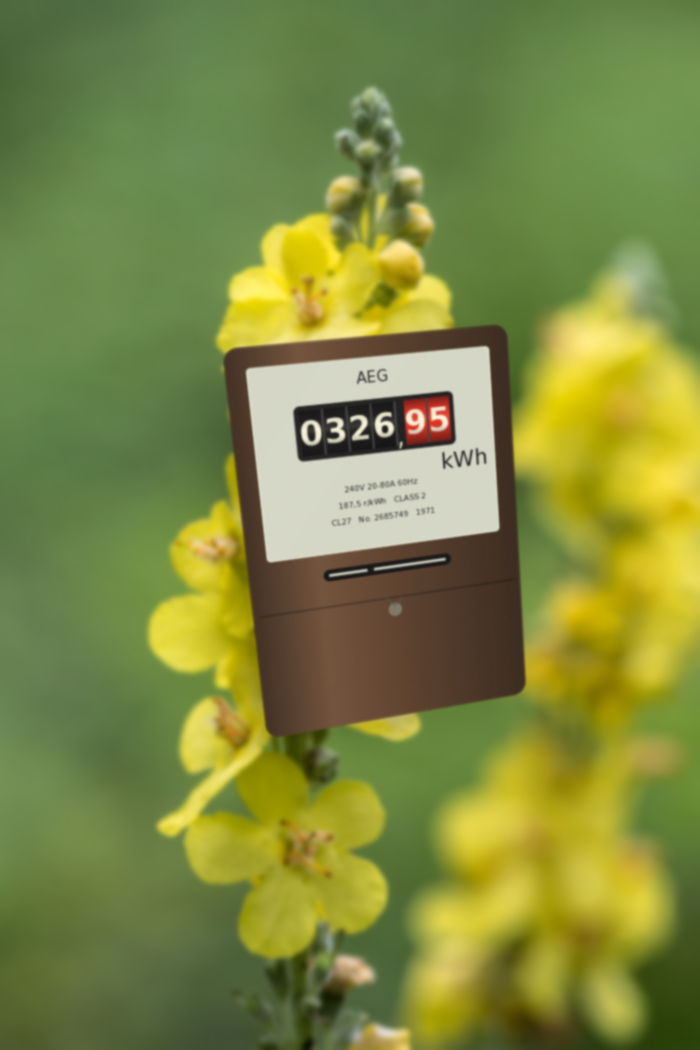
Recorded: 326.95 kWh
